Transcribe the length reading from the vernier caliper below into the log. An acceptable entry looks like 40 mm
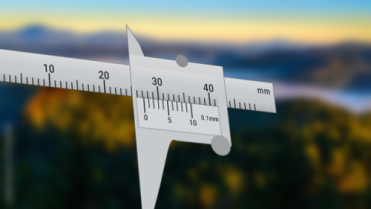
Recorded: 27.2 mm
